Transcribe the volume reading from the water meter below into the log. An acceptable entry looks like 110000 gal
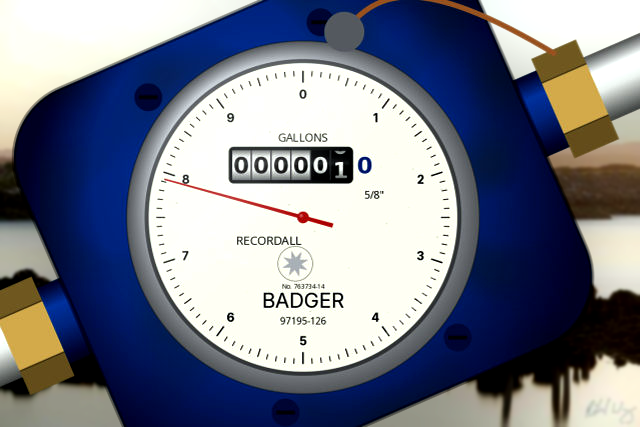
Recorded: 7.9 gal
